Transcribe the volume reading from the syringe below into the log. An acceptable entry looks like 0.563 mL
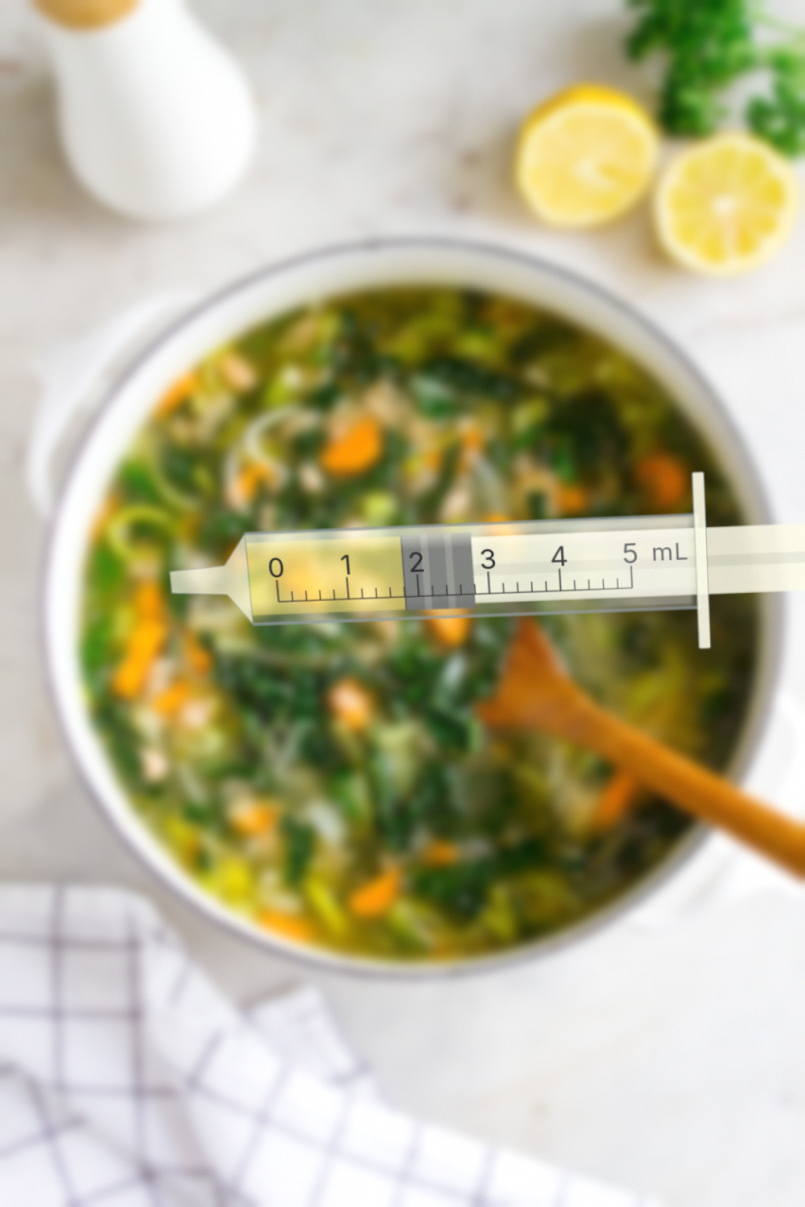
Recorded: 1.8 mL
